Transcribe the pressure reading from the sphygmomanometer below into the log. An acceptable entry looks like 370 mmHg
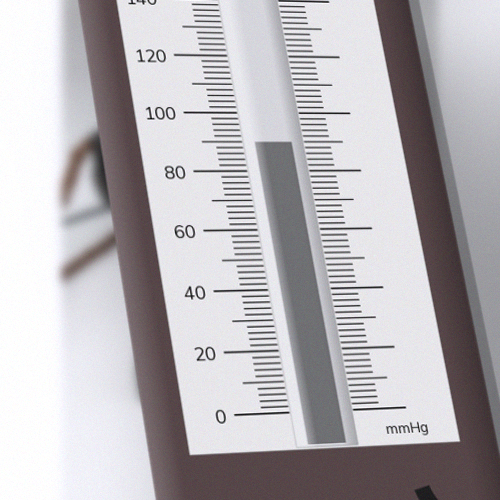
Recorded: 90 mmHg
